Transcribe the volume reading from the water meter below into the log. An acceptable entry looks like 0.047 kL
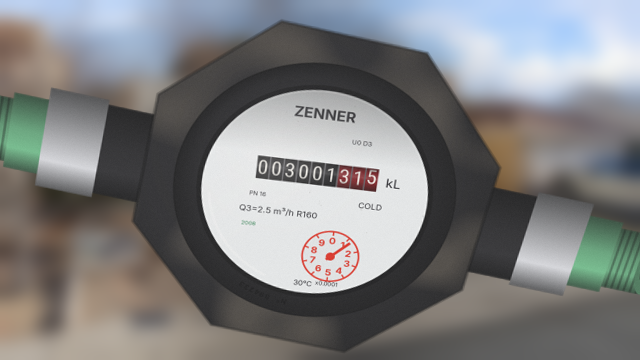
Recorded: 3001.3151 kL
